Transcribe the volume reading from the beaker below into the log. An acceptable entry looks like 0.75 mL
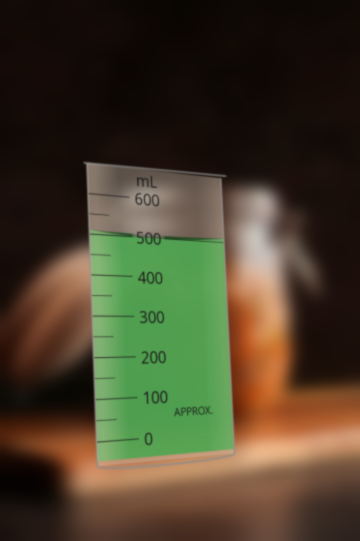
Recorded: 500 mL
